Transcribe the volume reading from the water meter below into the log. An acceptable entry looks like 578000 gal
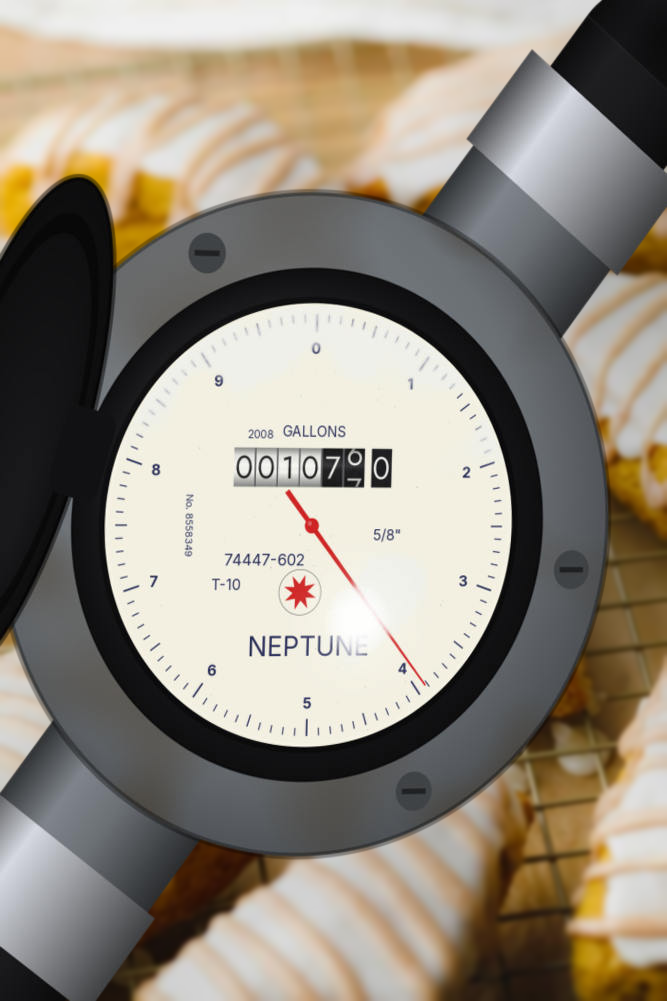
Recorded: 10763.9 gal
